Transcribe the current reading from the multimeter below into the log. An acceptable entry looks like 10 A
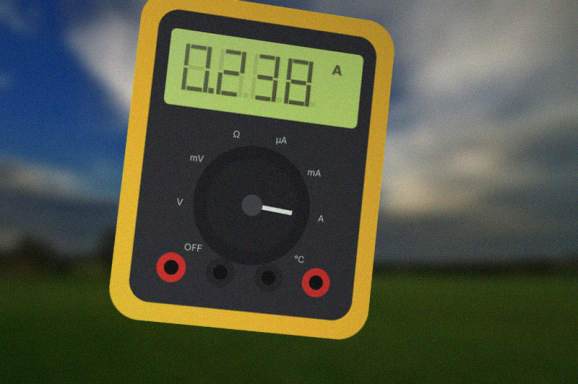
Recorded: 0.238 A
